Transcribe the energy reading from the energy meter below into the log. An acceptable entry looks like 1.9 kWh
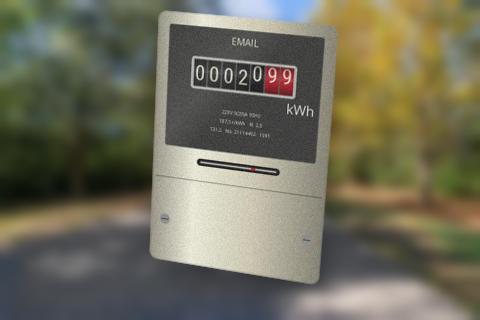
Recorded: 20.99 kWh
